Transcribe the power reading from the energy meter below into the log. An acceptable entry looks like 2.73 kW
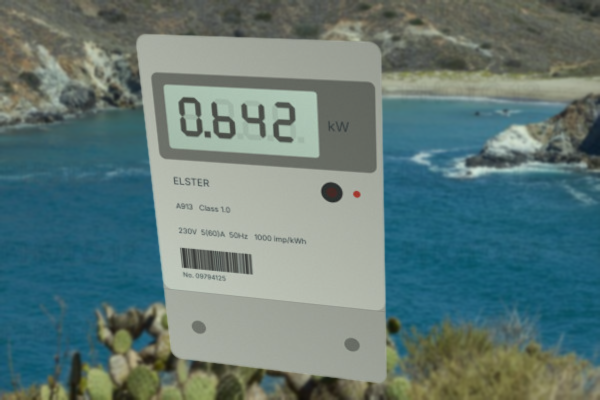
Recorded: 0.642 kW
